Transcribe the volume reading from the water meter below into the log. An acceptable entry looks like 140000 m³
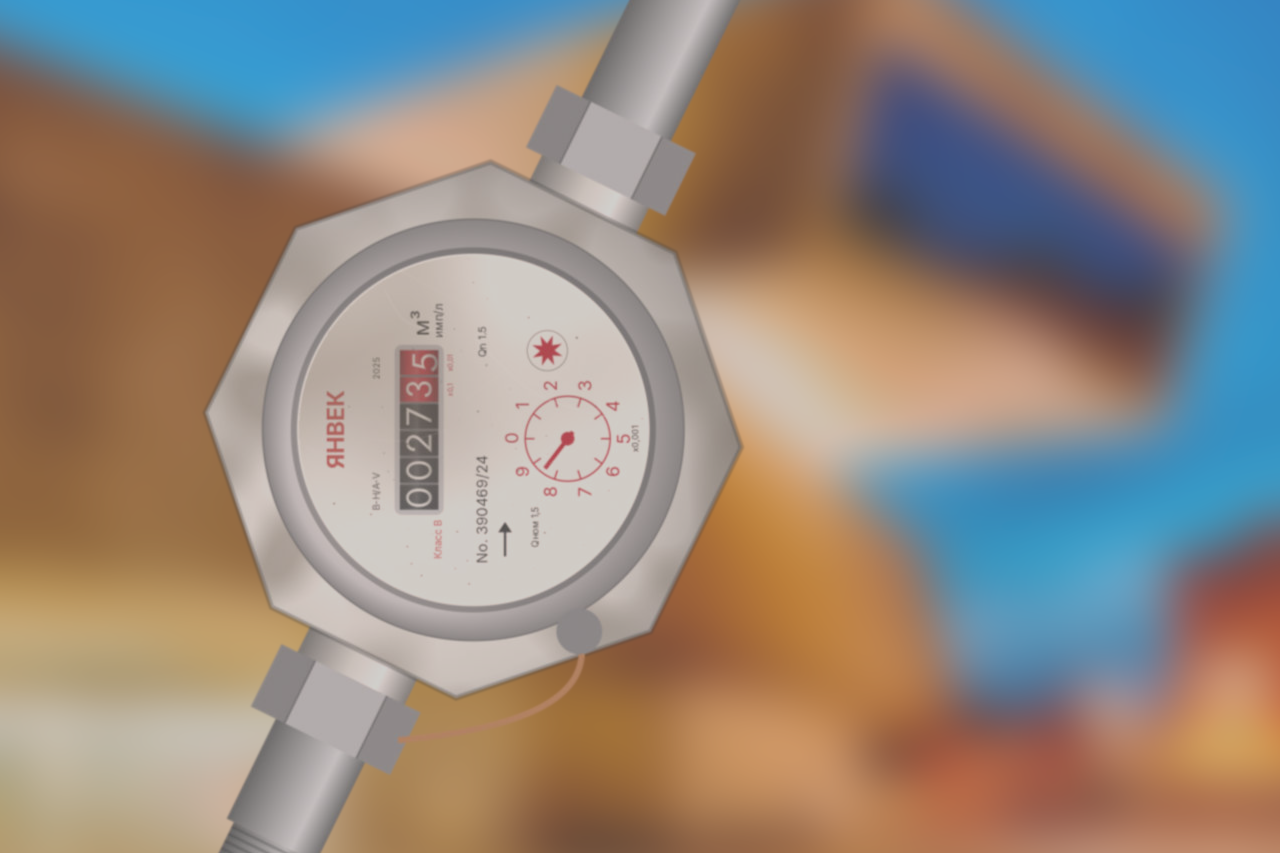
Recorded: 27.348 m³
